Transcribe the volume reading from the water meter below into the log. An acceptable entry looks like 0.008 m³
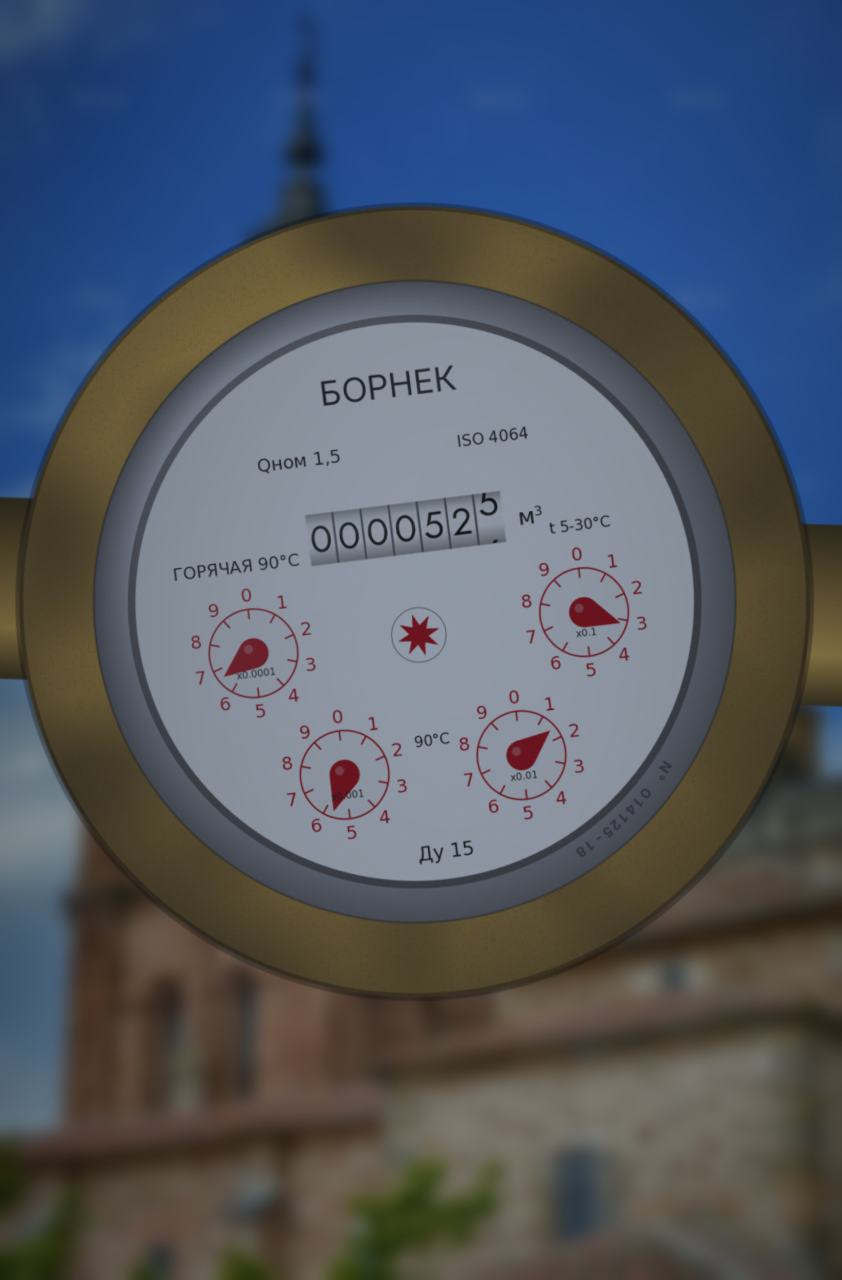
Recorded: 525.3156 m³
